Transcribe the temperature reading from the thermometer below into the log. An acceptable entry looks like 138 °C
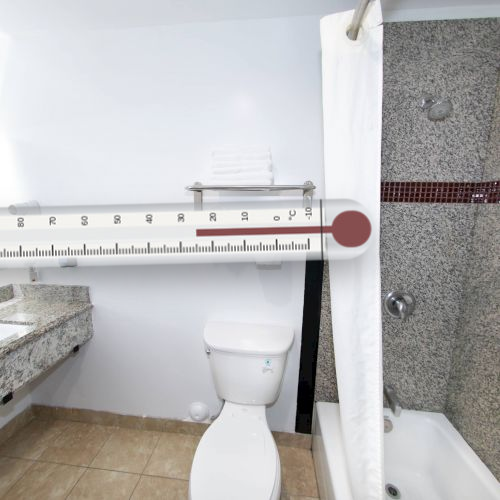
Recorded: 25 °C
